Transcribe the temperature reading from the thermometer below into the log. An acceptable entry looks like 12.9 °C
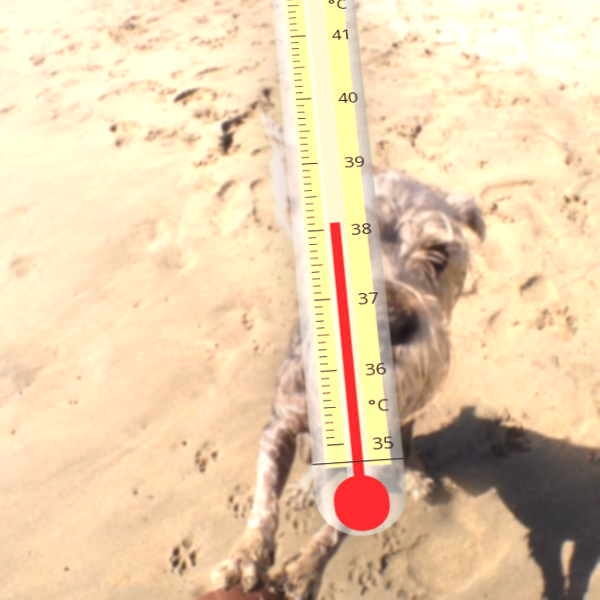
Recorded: 38.1 °C
